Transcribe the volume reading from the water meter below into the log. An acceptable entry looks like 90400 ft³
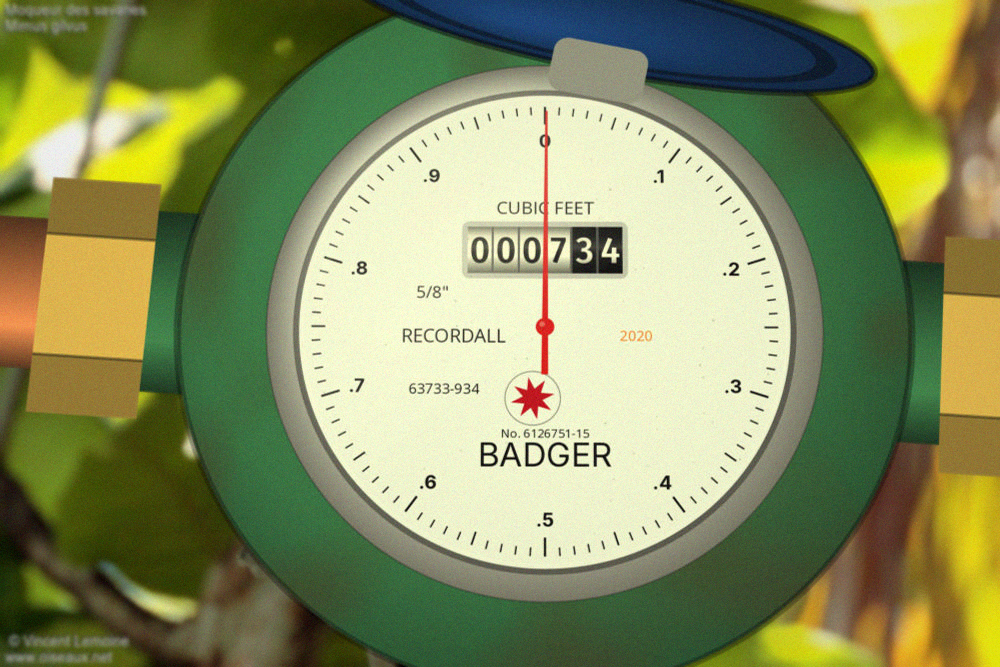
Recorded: 734.00 ft³
